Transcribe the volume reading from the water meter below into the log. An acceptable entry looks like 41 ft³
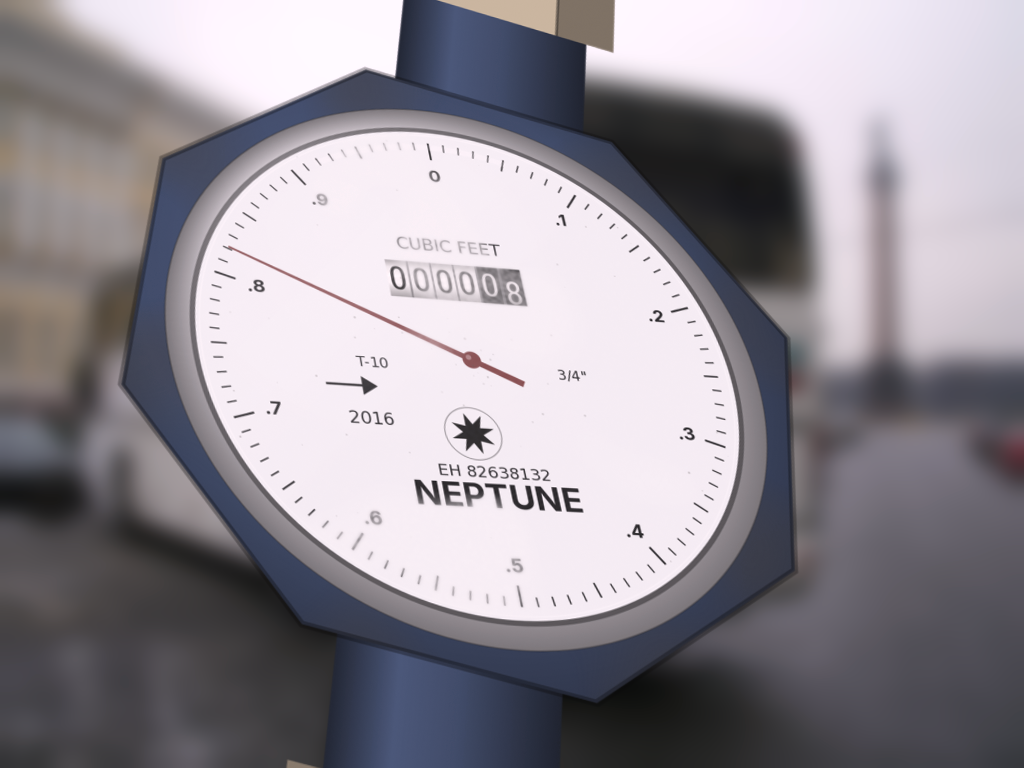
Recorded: 7.82 ft³
